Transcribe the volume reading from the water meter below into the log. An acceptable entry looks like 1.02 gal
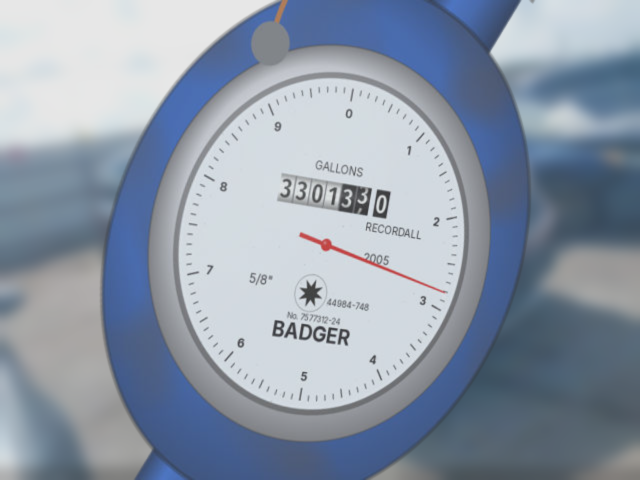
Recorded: 3301332.8 gal
